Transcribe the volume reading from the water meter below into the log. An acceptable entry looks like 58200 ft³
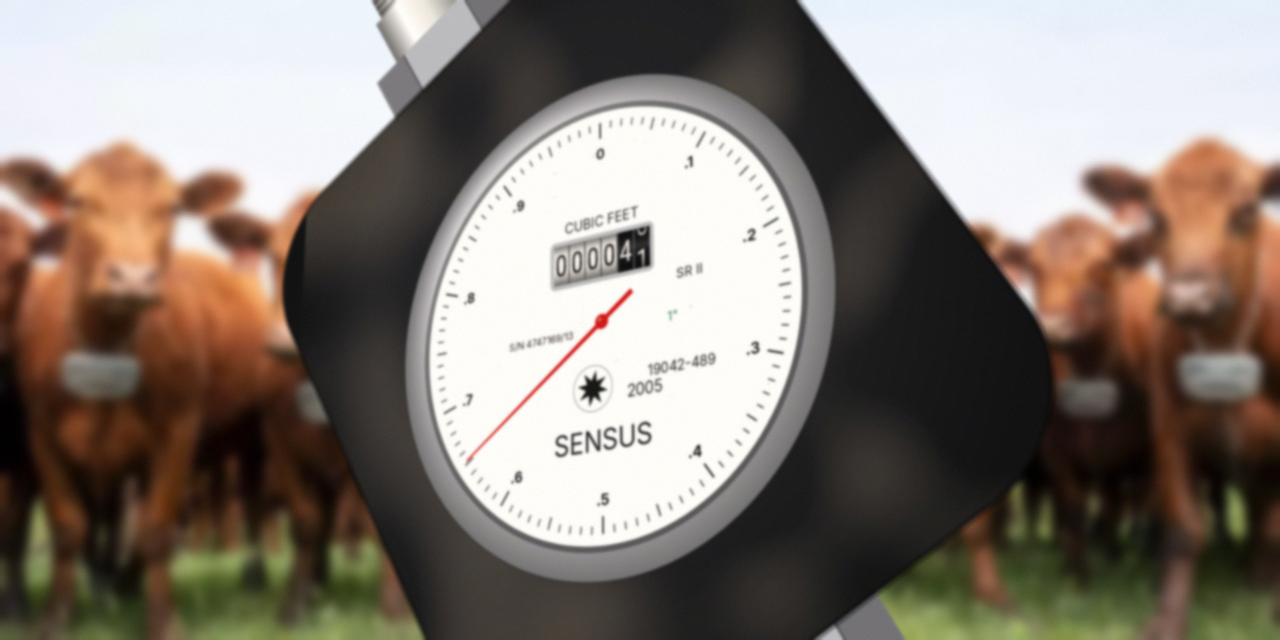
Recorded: 40.65 ft³
